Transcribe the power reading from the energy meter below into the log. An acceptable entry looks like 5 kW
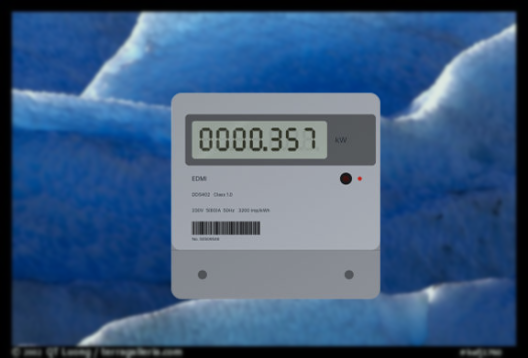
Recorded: 0.357 kW
